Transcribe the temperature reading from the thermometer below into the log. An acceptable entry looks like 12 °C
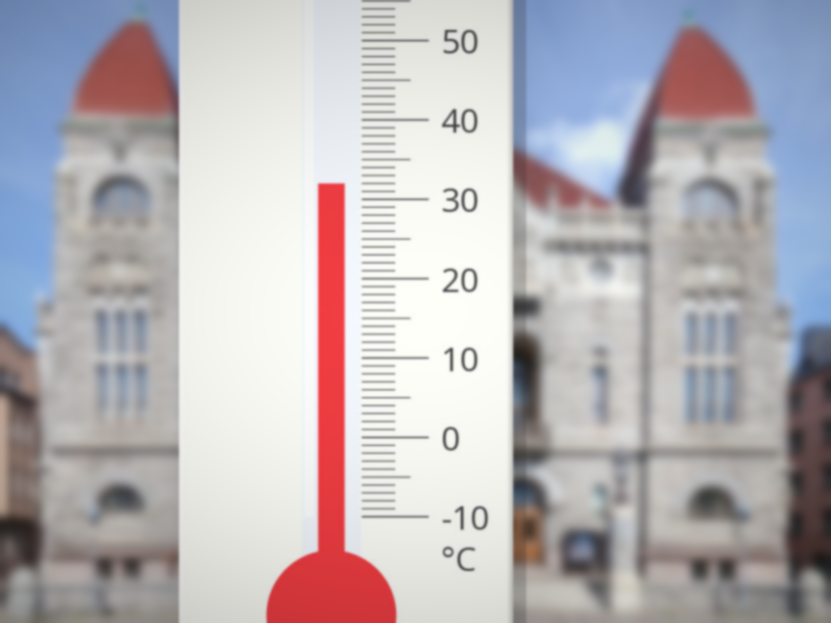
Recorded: 32 °C
